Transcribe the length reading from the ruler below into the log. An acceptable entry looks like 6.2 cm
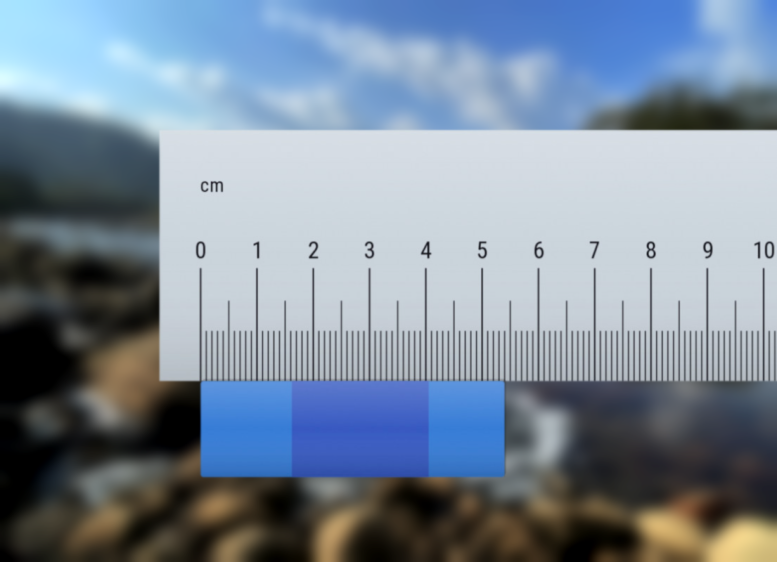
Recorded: 5.4 cm
